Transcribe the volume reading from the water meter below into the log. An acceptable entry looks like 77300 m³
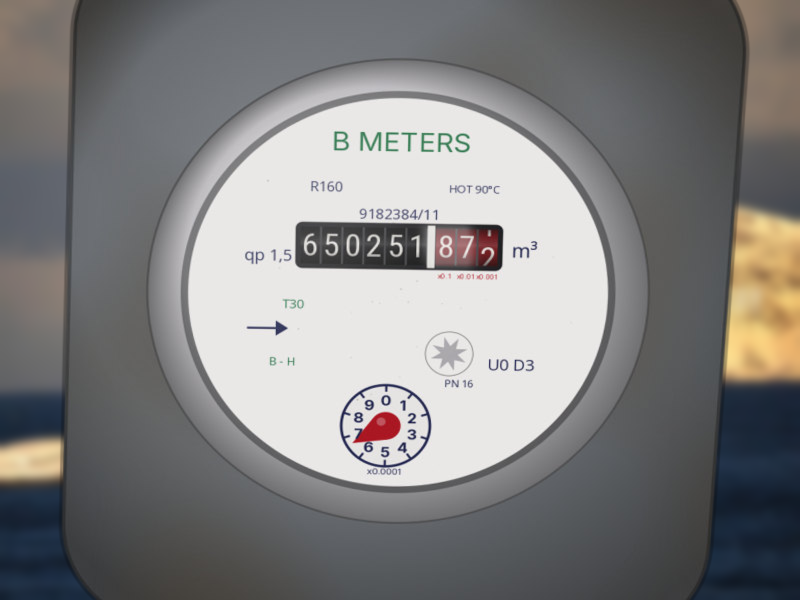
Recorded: 650251.8716 m³
